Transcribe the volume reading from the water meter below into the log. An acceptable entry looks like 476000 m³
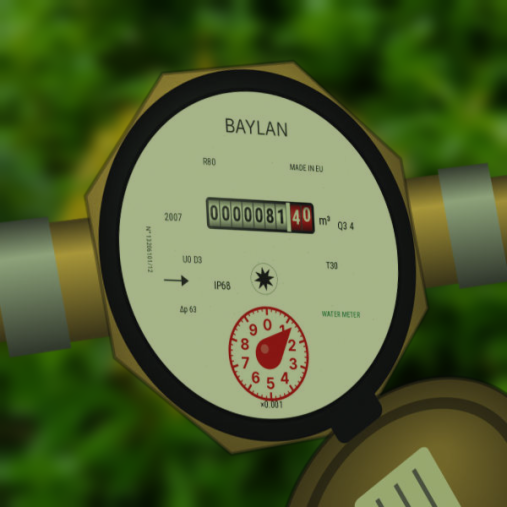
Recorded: 81.401 m³
